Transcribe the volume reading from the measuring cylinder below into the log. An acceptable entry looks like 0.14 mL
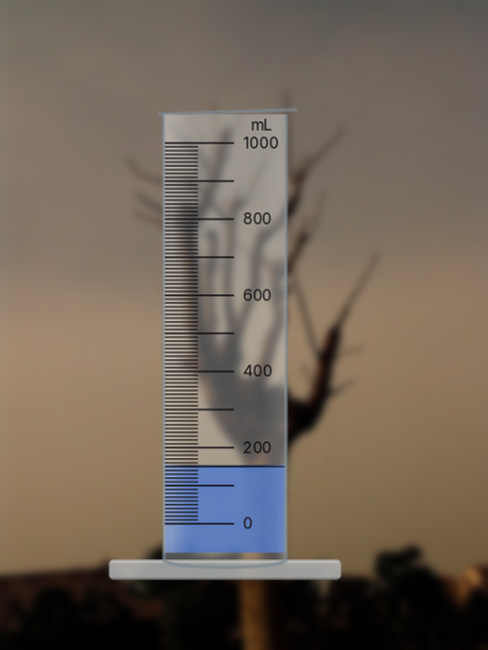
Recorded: 150 mL
